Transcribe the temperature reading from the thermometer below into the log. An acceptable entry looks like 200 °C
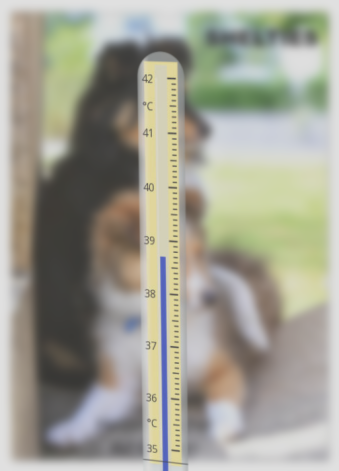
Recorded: 38.7 °C
